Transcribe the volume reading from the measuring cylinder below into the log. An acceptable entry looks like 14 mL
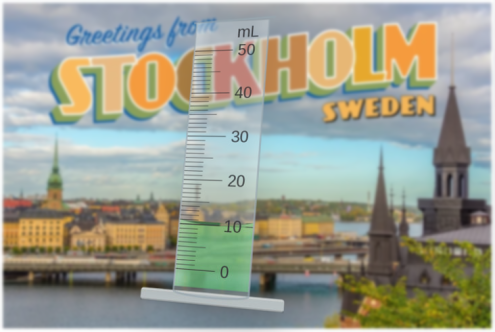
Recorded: 10 mL
